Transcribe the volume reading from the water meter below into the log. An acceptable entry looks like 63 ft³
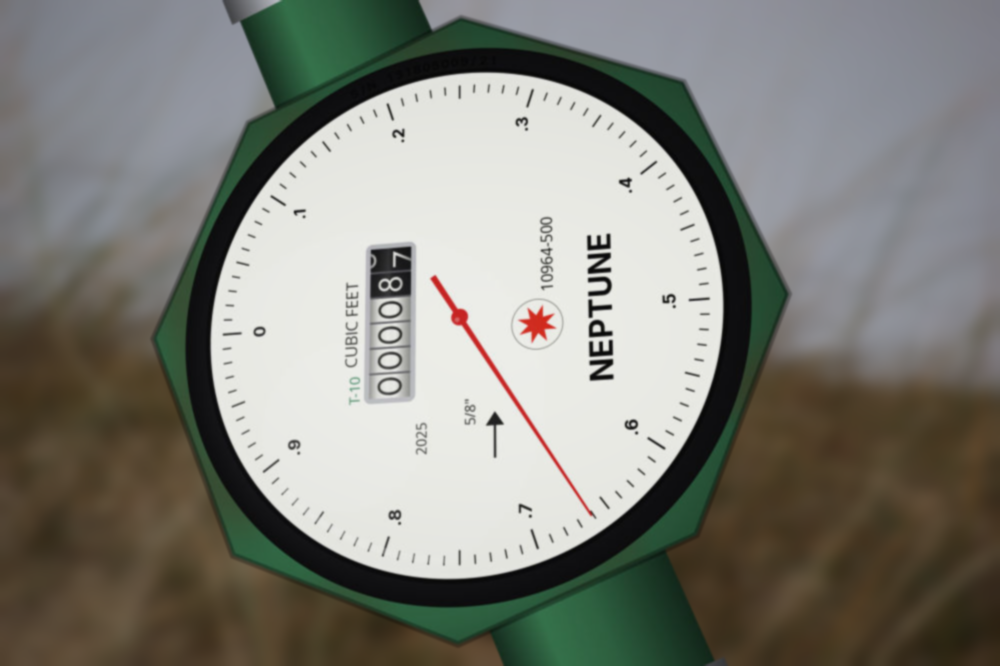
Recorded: 86.66 ft³
